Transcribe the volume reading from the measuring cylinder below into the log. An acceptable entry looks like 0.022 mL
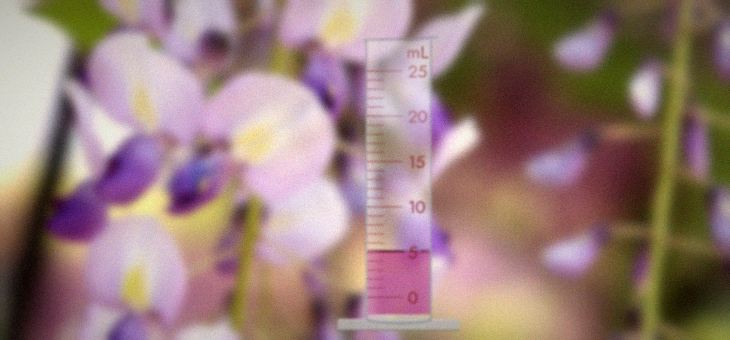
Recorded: 5 mL
